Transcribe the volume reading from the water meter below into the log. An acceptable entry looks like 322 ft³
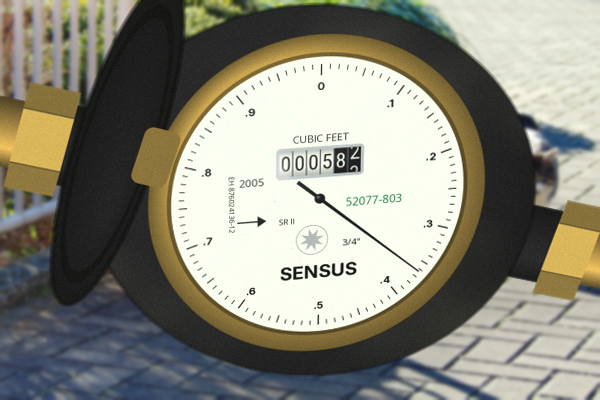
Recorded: 582.36 ft³
